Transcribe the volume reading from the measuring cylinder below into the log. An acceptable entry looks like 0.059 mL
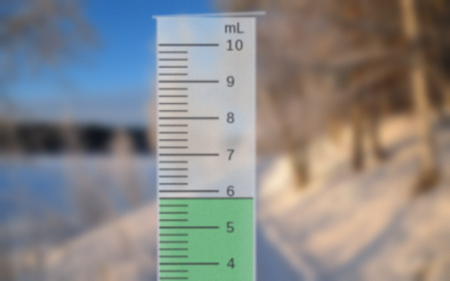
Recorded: 5.8 mL
